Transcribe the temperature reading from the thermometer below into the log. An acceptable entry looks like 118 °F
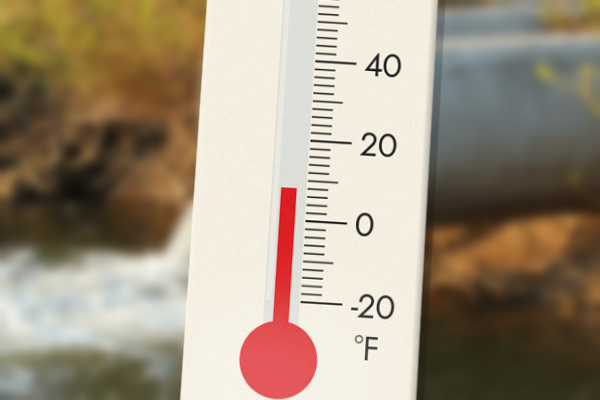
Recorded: 8 °F
